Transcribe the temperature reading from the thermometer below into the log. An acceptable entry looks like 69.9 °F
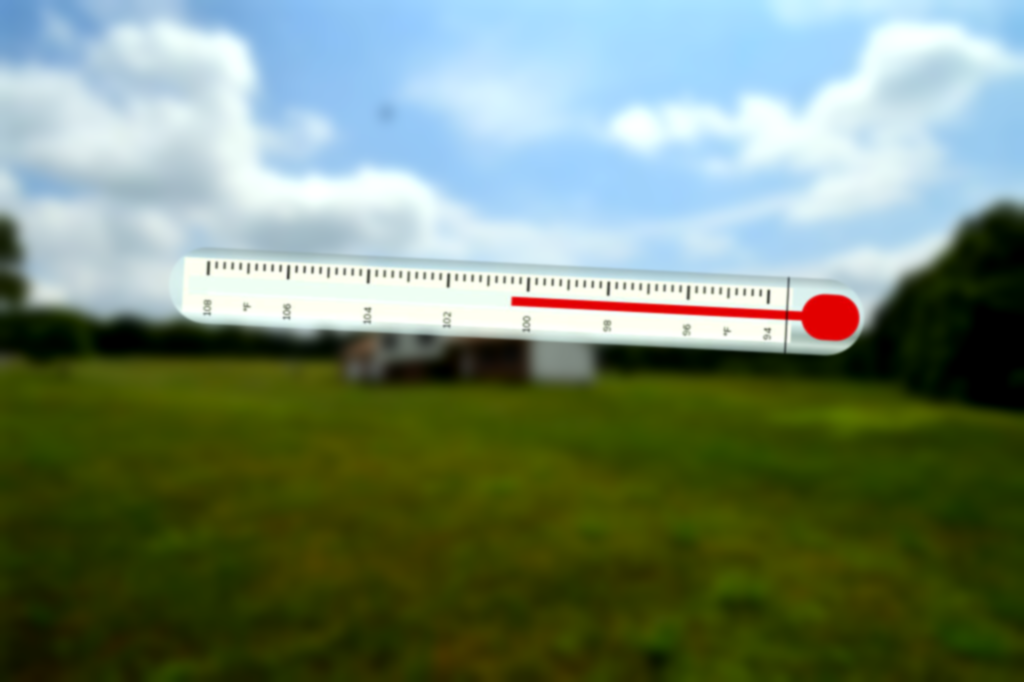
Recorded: 100.4 °F
